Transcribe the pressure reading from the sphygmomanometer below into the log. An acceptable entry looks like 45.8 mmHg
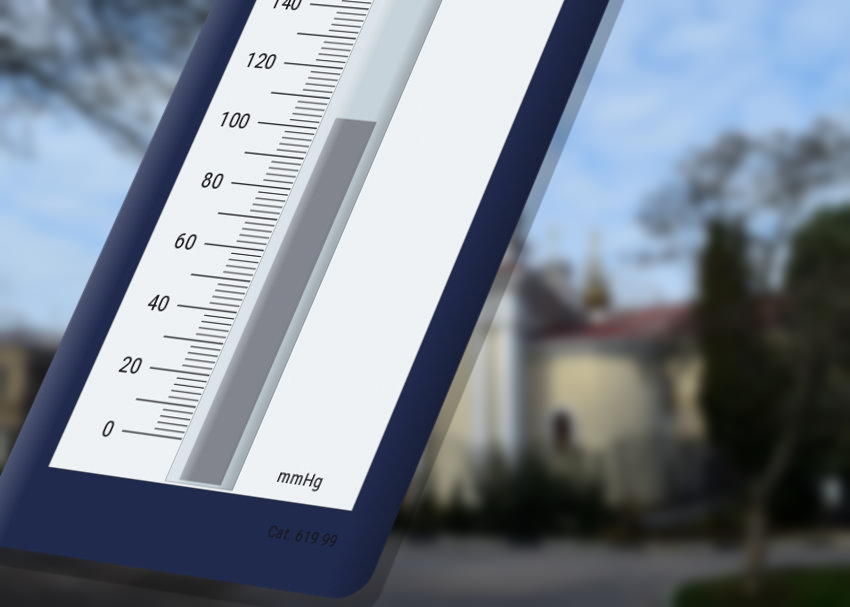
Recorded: 104 mmHg
